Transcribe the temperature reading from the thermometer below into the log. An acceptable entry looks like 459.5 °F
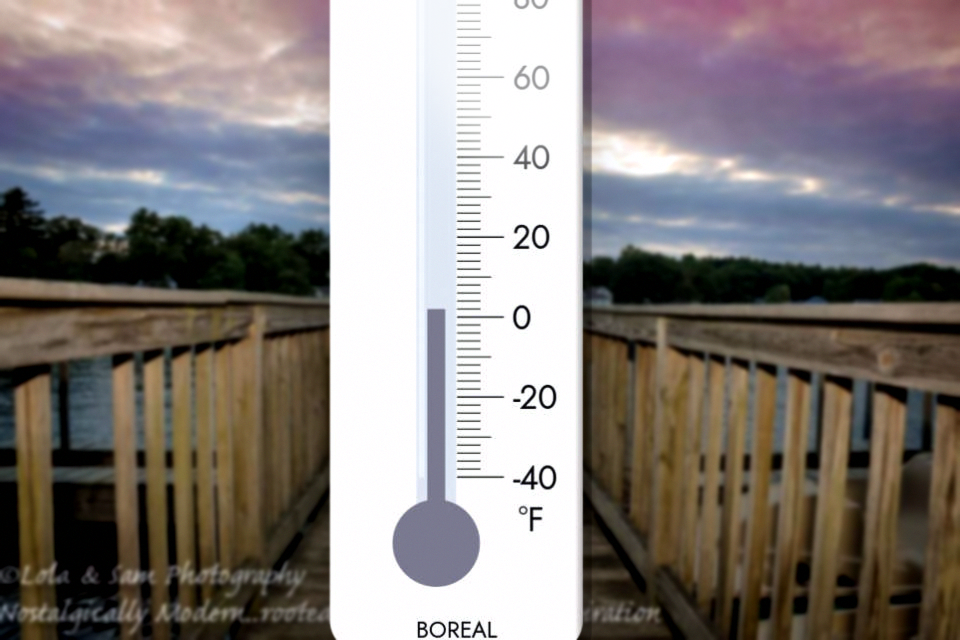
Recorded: 2 °F
